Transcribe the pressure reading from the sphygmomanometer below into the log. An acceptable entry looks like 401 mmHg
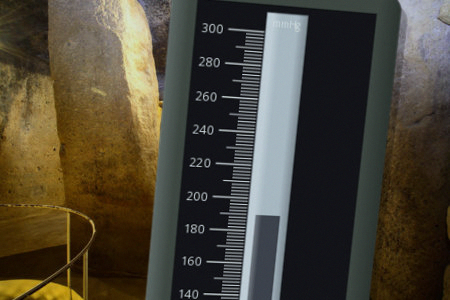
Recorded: 190 mmHg
